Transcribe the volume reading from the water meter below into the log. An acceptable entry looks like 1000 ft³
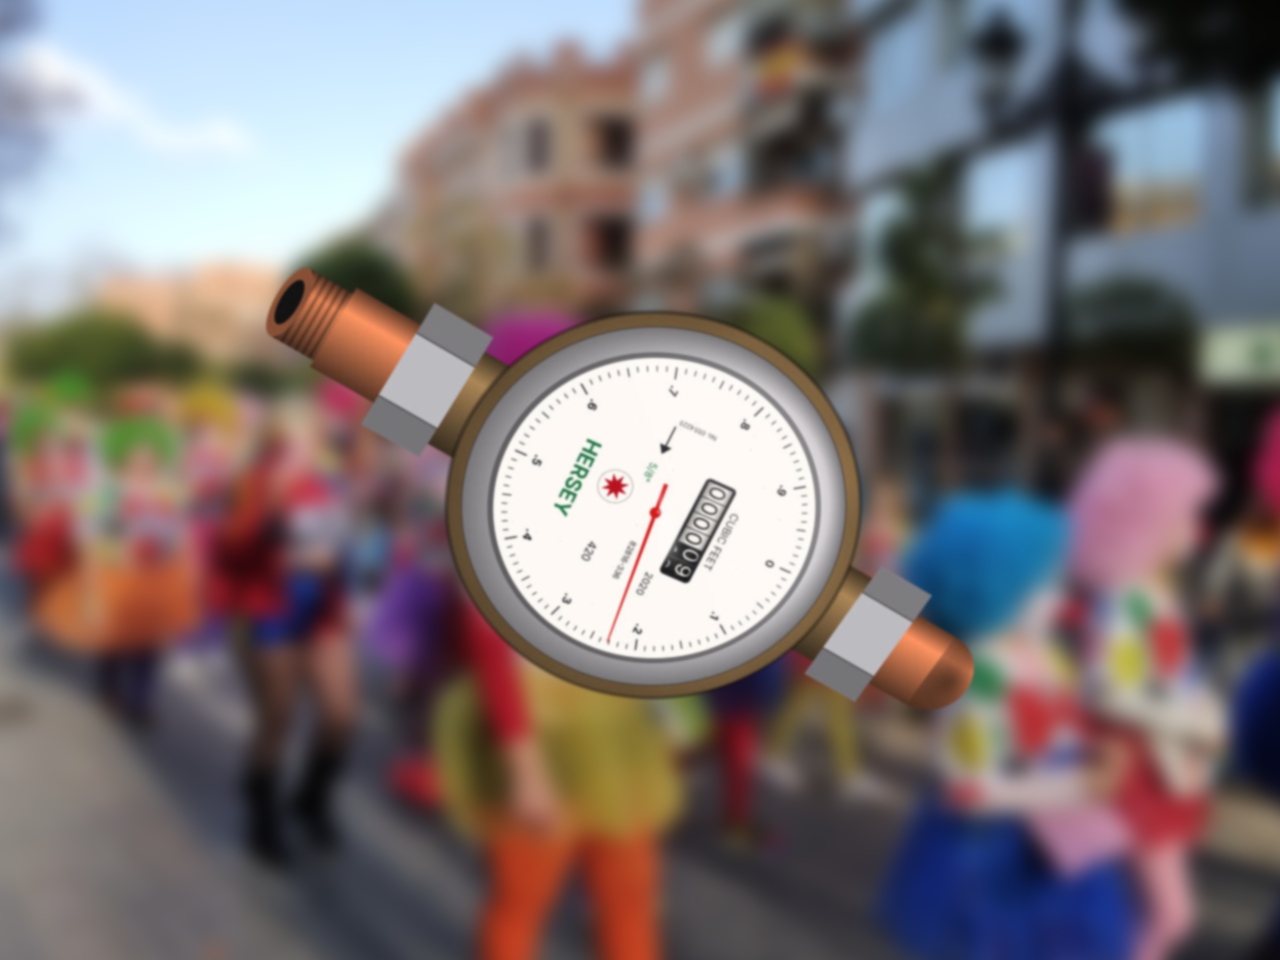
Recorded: 9.23 ft³
